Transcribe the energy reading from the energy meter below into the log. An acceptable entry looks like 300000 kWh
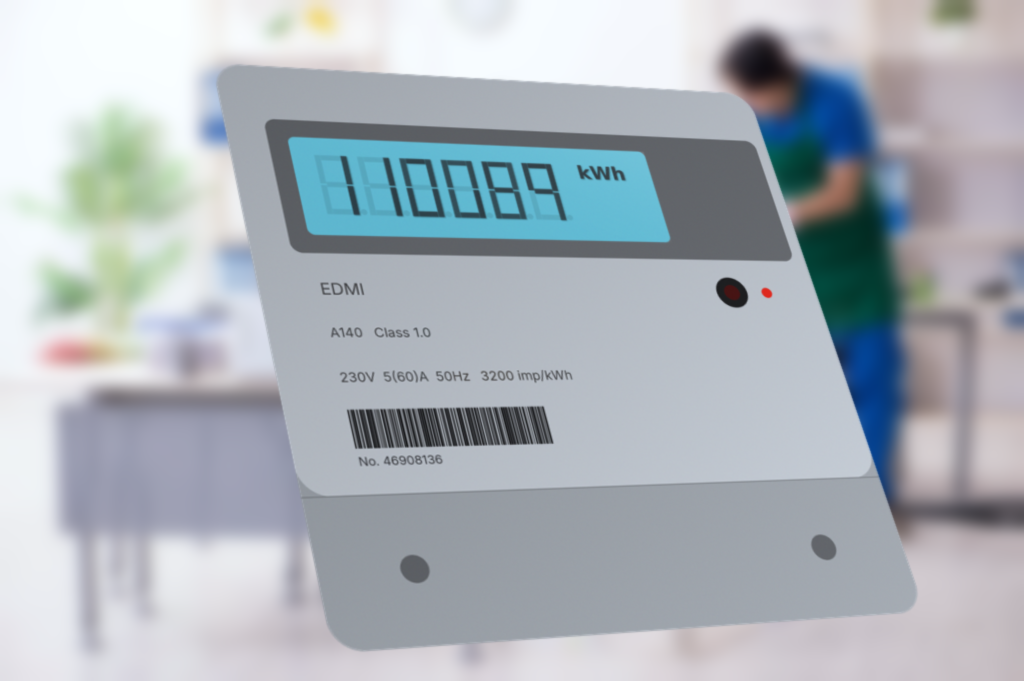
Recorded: 110089 kWh
